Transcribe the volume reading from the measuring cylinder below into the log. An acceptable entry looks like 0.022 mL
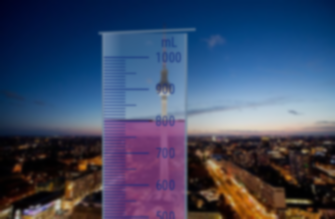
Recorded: 800 mL
